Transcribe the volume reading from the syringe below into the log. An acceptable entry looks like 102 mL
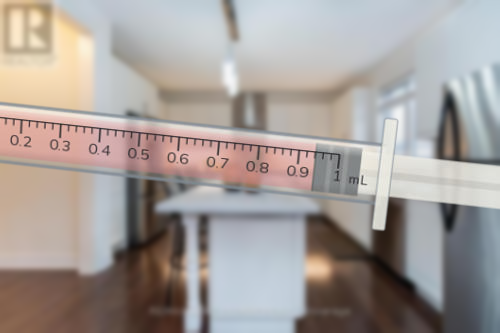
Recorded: 0.94 mL
